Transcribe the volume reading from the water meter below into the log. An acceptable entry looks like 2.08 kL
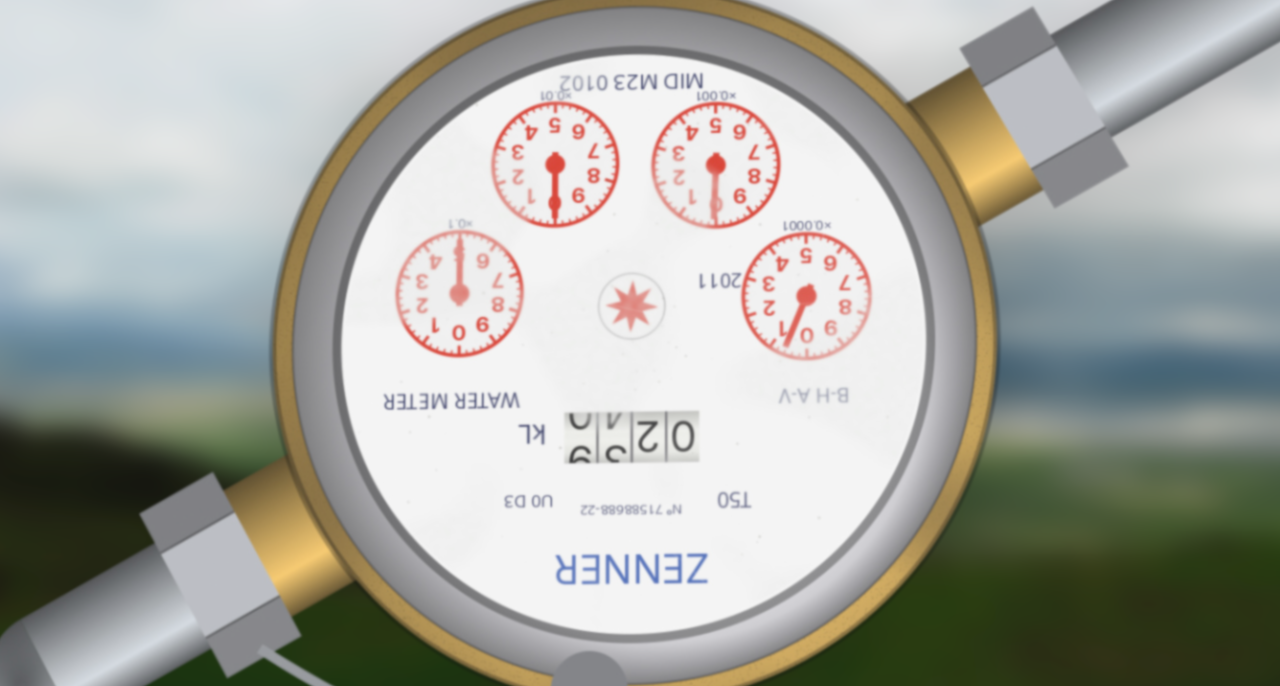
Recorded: 239.5000 kL
